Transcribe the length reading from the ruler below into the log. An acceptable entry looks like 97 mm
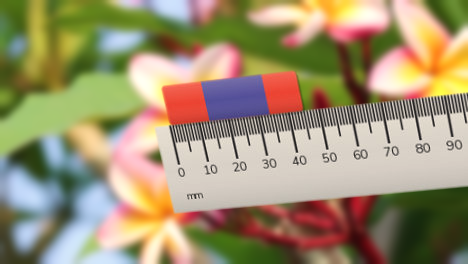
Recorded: 45 mm
